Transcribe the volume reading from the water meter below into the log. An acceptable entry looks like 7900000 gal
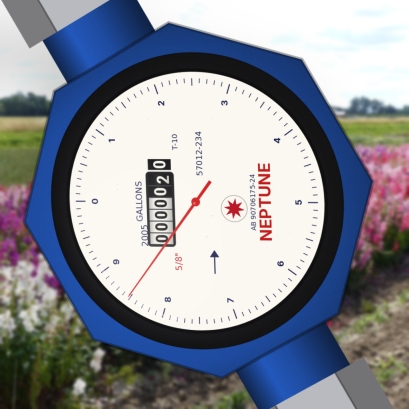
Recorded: 18.5 gal
